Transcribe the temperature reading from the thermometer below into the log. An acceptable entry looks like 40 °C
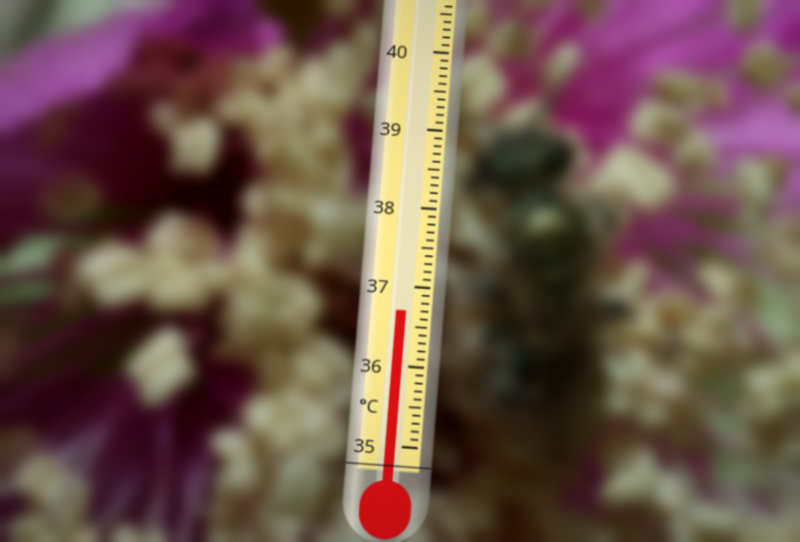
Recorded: 36.7 °C
